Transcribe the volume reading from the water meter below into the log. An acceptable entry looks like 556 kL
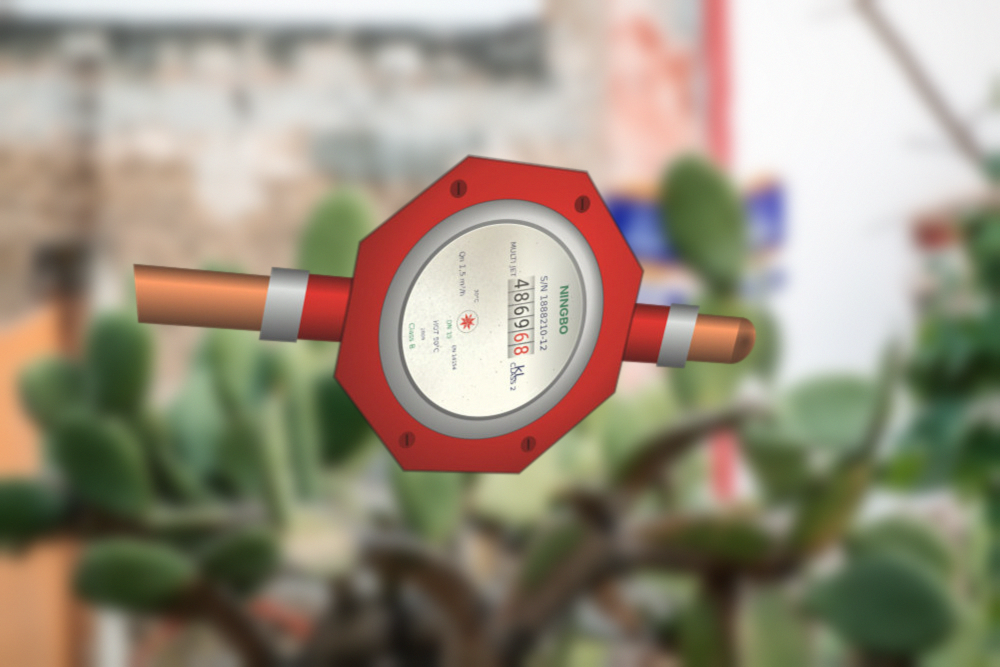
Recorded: 4869.68 kL
